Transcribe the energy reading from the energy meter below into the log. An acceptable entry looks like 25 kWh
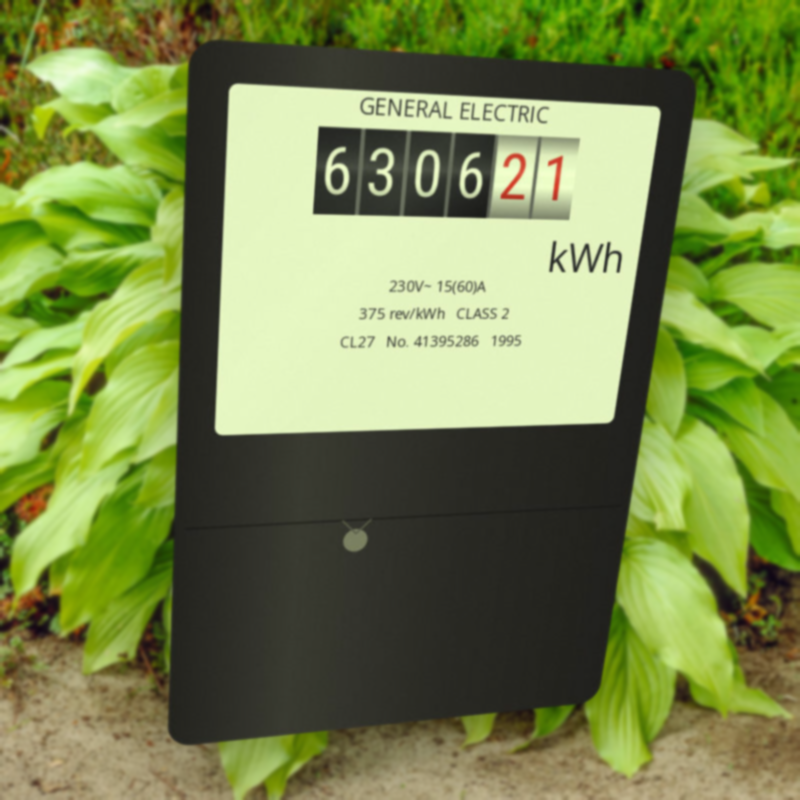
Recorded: 6306.21 kWh
